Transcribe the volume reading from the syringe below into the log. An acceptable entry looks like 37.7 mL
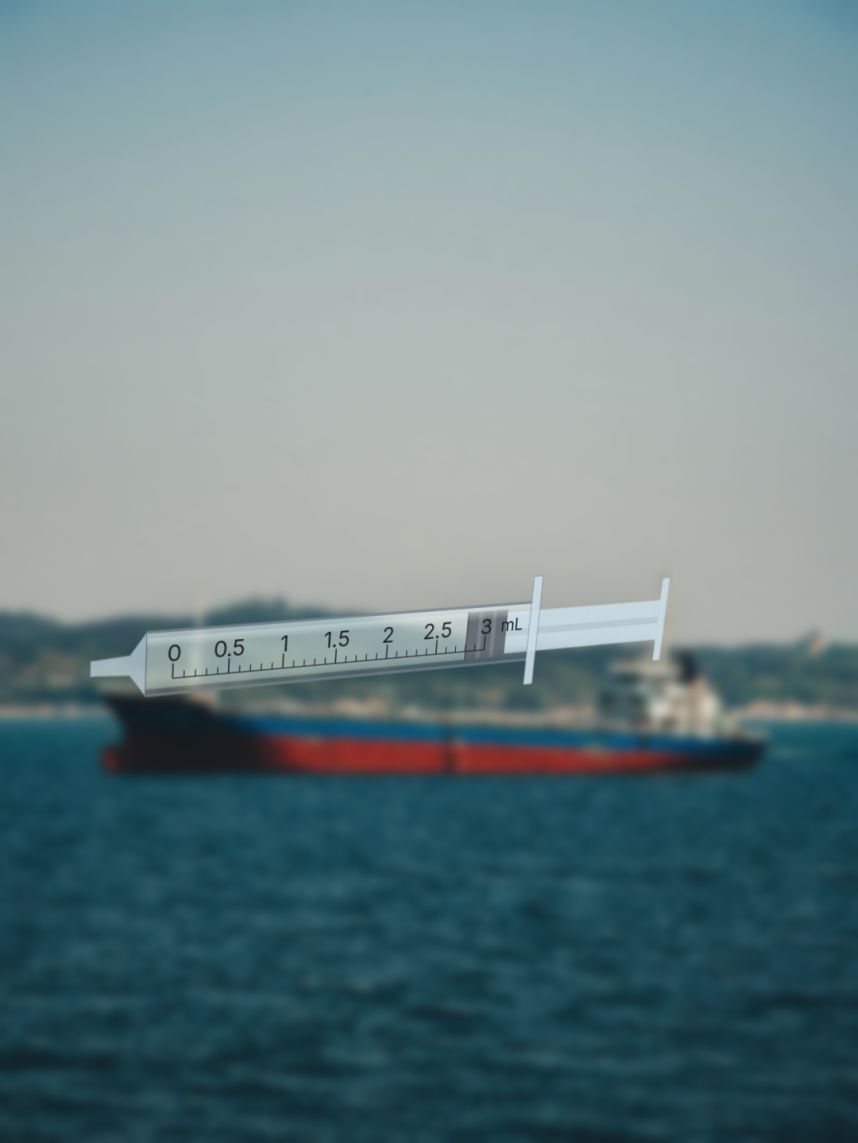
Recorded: 2.8 mL
